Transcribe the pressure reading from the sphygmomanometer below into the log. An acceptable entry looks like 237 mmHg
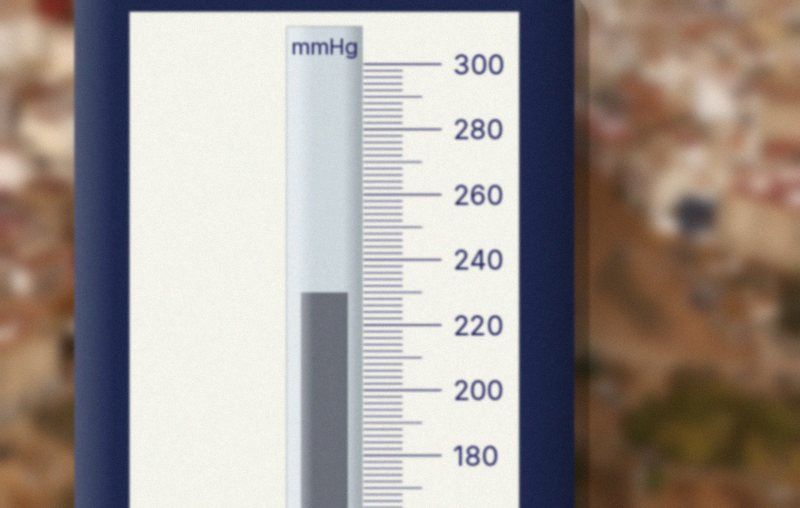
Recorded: 230 mmHg
